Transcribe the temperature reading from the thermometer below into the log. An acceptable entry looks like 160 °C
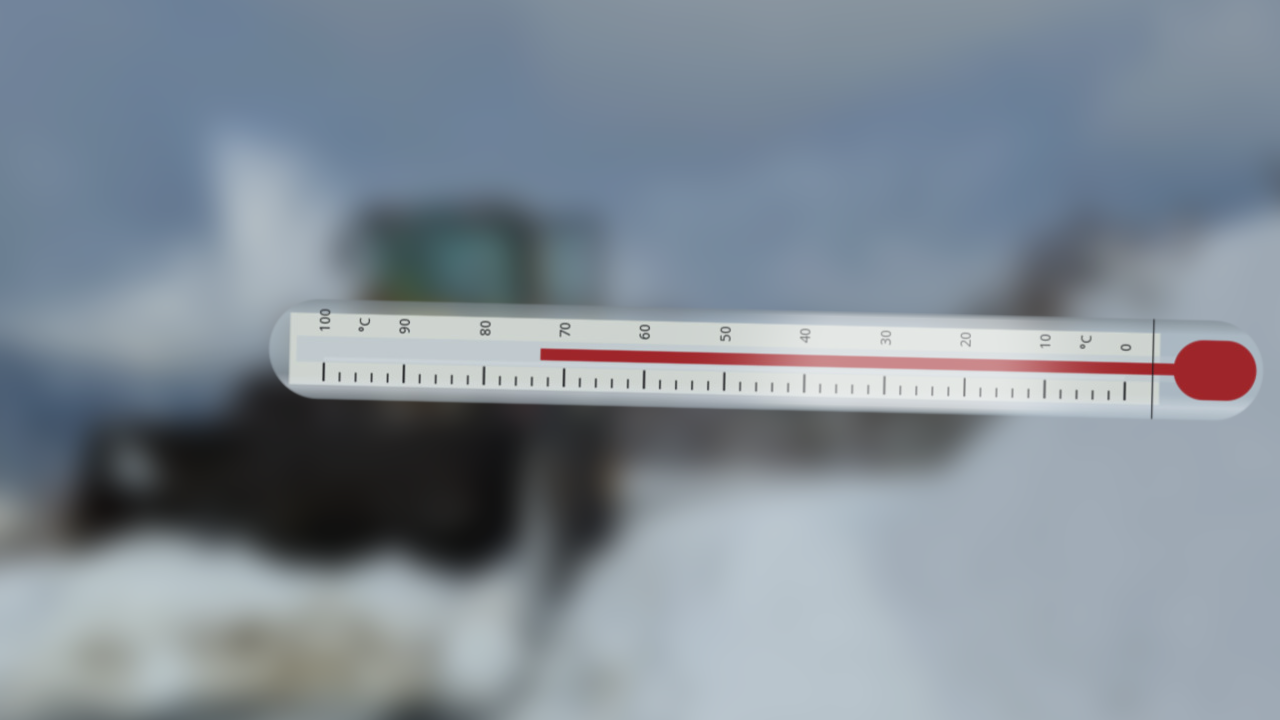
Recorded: 73 °C
